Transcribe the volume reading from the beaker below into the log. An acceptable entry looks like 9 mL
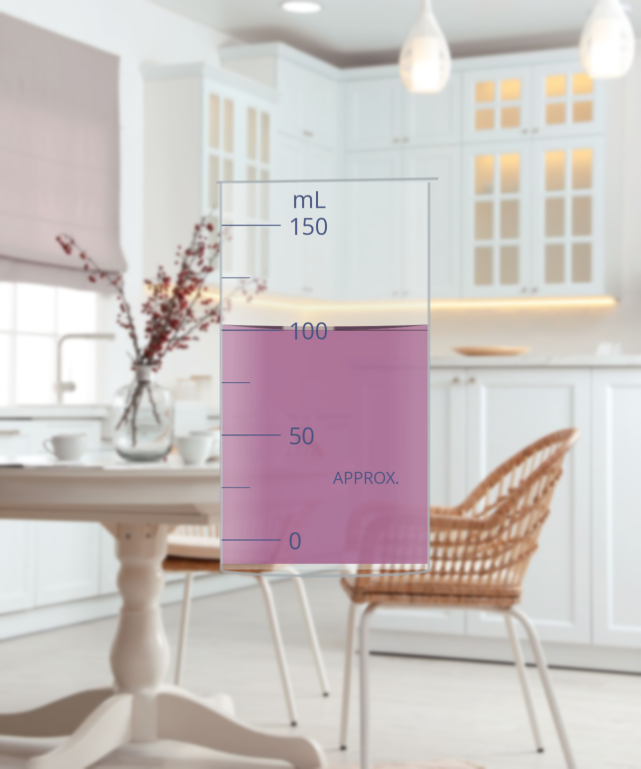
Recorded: 100 mL
